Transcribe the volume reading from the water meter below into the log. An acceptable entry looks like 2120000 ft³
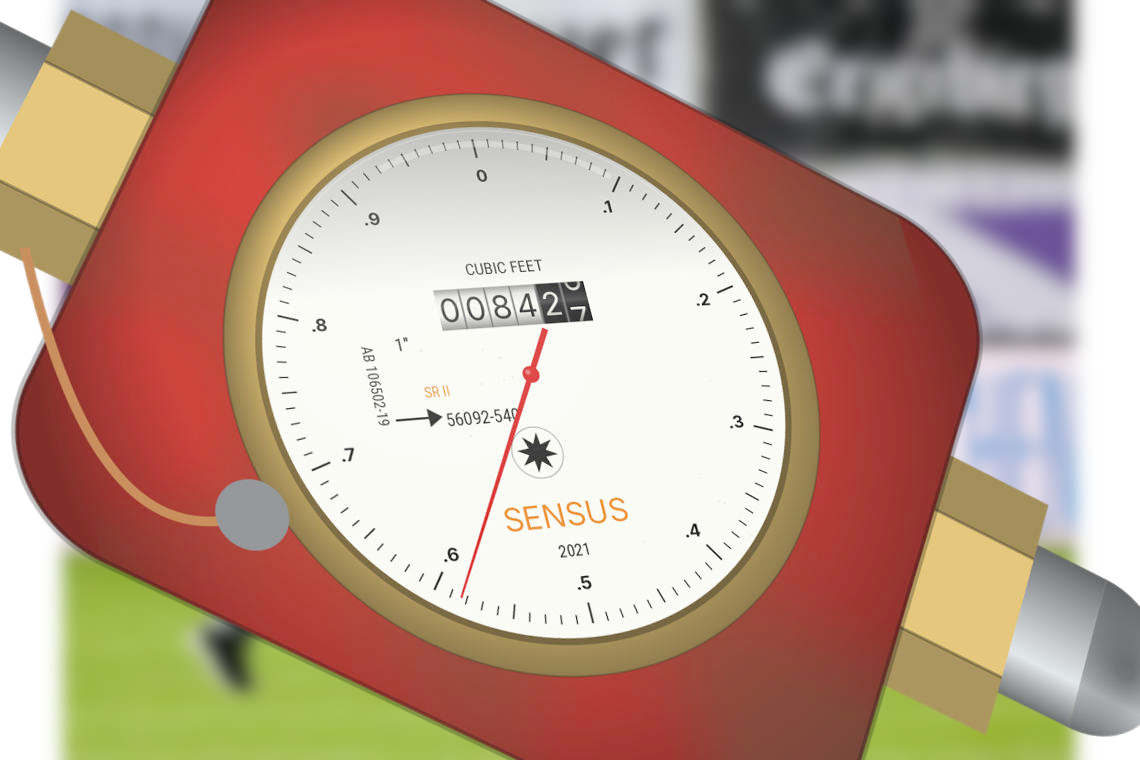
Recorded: 8426.58 ft³
